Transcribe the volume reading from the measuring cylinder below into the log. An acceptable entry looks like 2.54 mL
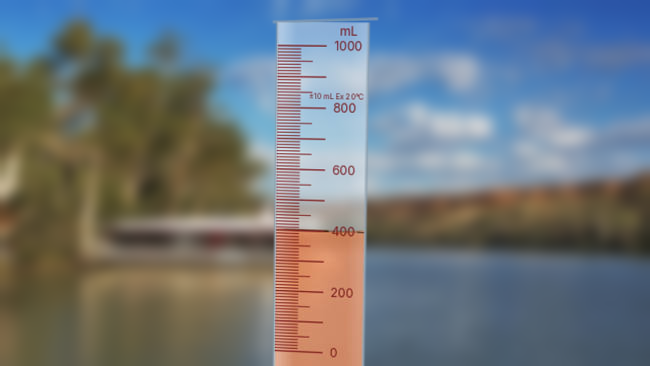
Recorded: 400 mL
